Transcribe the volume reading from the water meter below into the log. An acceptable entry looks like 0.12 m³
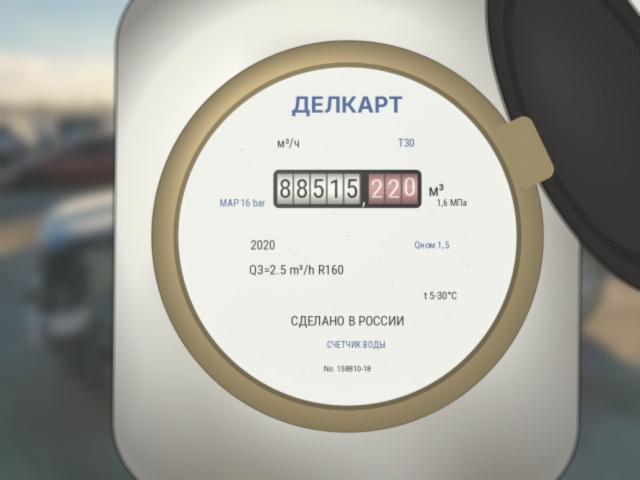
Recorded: 88515.220 m³
